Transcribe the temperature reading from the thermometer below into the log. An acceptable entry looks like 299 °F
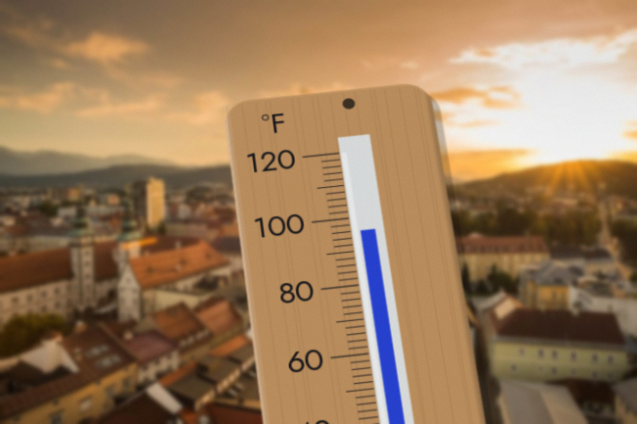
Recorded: 96 °F
